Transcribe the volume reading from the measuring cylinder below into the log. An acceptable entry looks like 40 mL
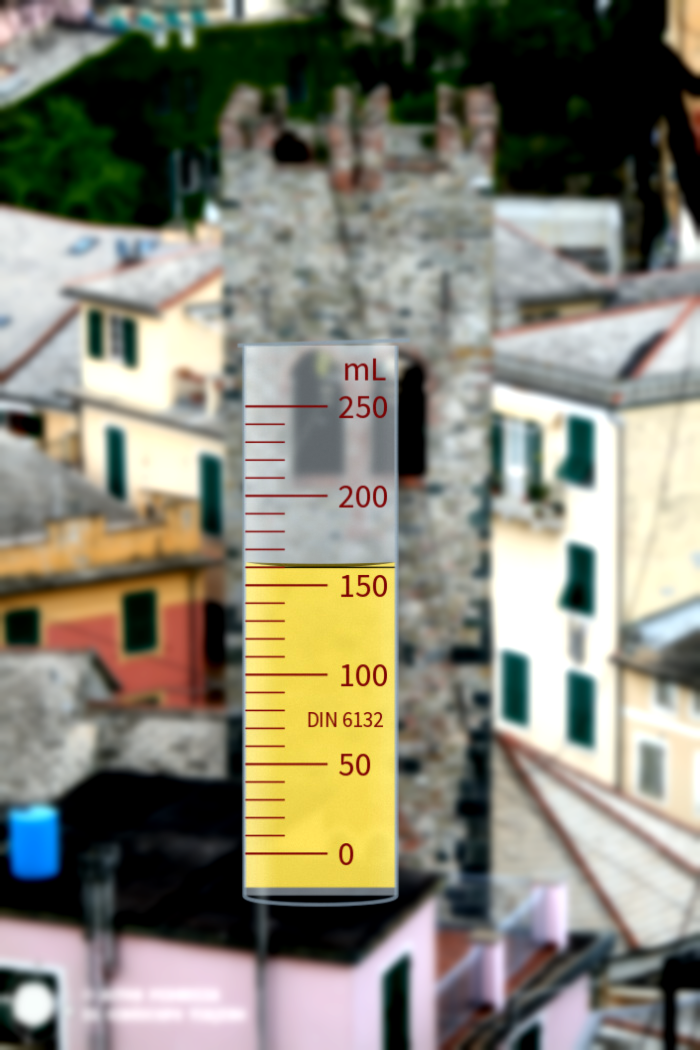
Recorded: 160 mL
